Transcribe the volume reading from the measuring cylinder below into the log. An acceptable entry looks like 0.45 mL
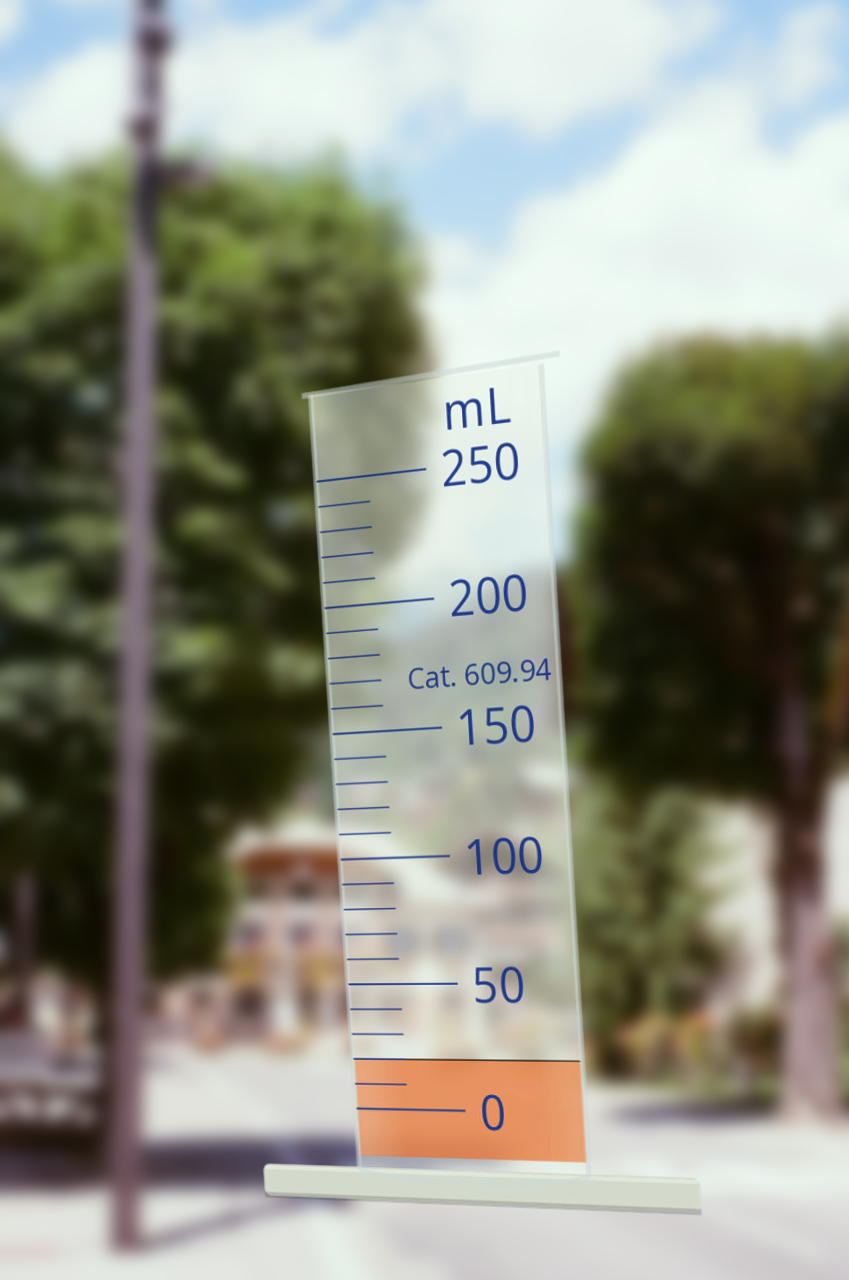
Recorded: 20 mL
